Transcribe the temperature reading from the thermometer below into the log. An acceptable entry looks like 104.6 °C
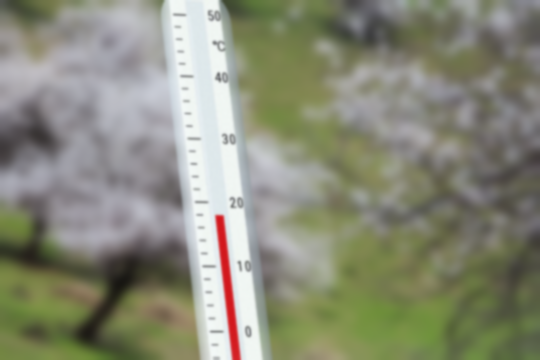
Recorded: 18 °C
